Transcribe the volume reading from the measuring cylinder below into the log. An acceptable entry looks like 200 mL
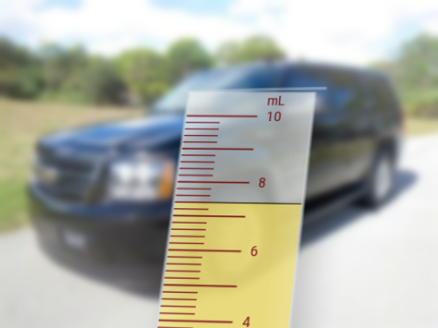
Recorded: 7.4 mL
